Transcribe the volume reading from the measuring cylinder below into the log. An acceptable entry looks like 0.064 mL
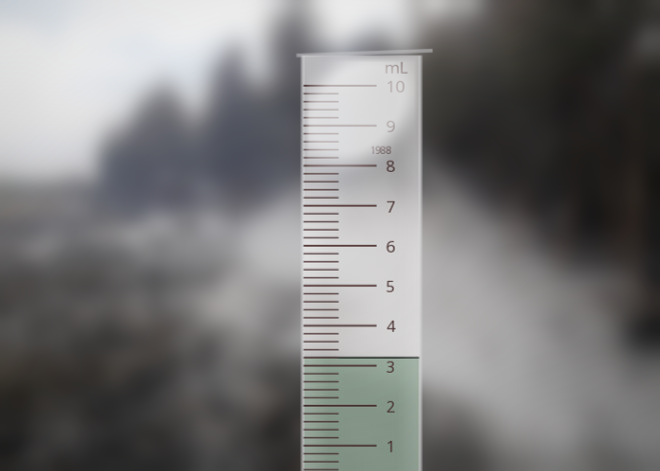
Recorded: 3.2 mL
